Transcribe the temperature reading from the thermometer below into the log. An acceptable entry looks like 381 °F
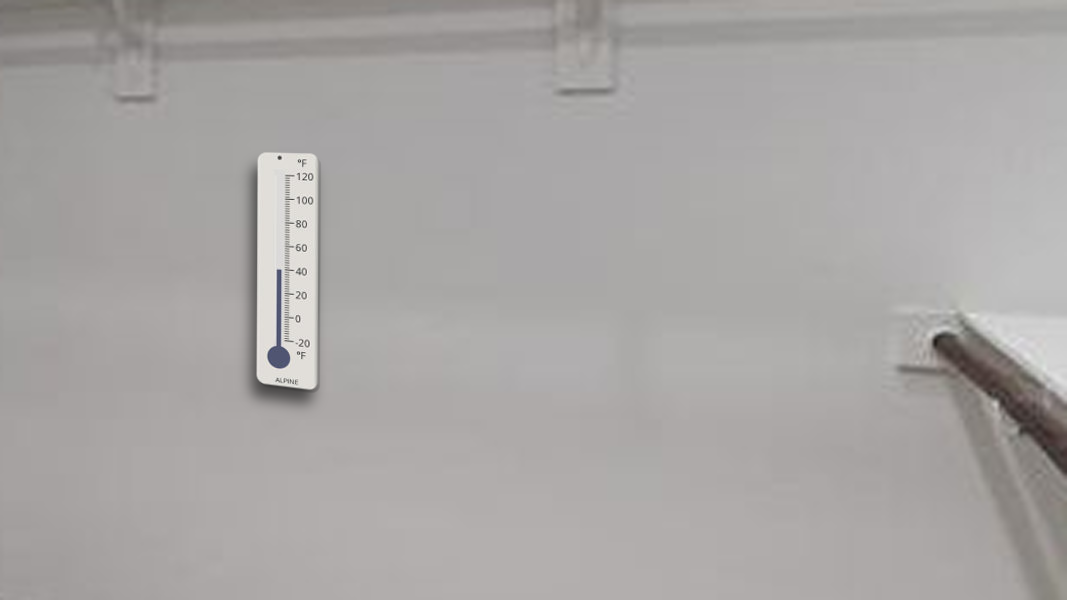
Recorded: 40 °F
